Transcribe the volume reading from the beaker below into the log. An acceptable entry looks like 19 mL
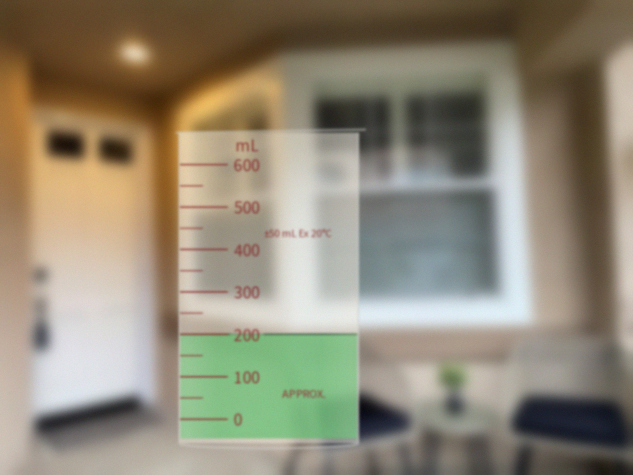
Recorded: 200 mL
